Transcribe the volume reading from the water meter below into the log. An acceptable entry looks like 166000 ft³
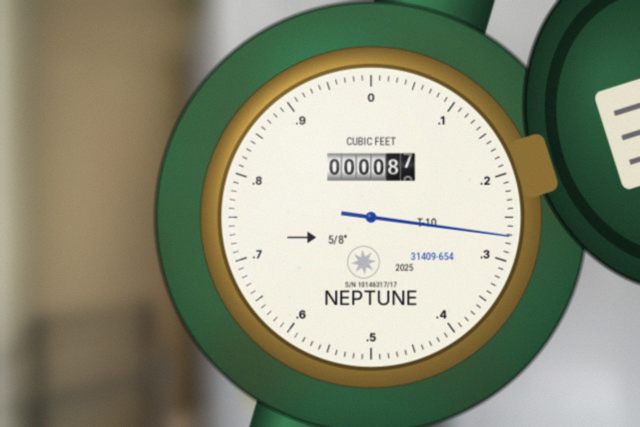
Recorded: 87.27 ft³
